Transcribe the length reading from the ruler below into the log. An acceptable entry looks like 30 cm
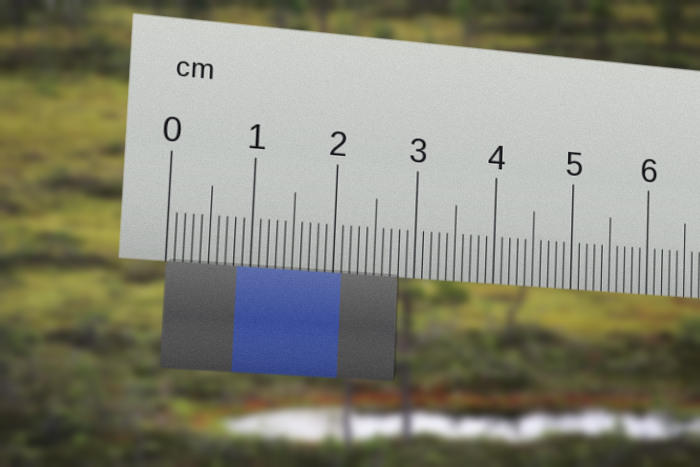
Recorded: 2.8 cm
